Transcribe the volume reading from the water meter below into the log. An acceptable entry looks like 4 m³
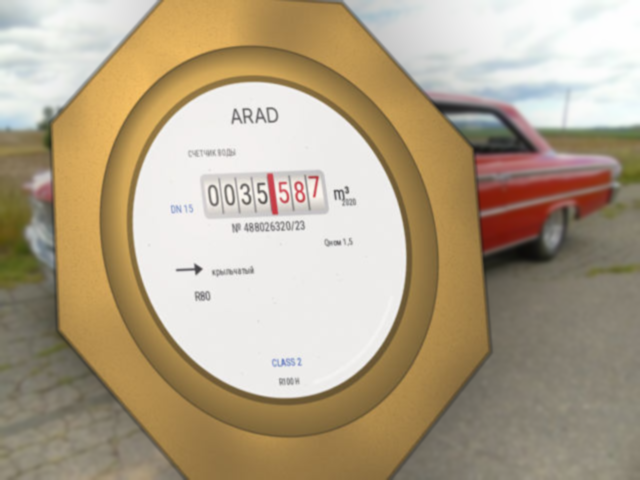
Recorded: 35.587 m³
